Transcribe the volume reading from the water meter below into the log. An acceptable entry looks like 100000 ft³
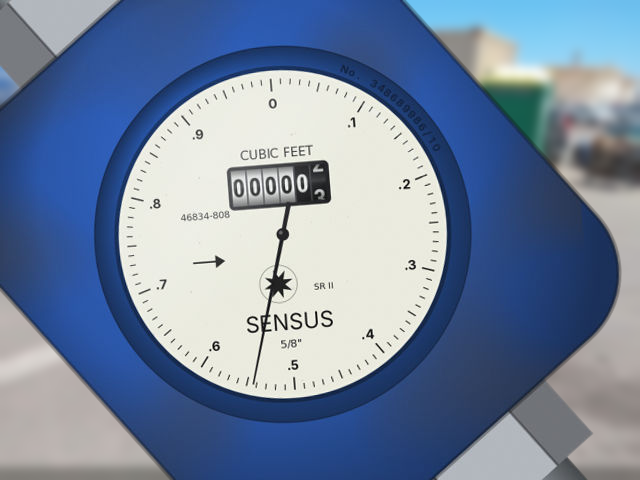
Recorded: 2.54 ft³
